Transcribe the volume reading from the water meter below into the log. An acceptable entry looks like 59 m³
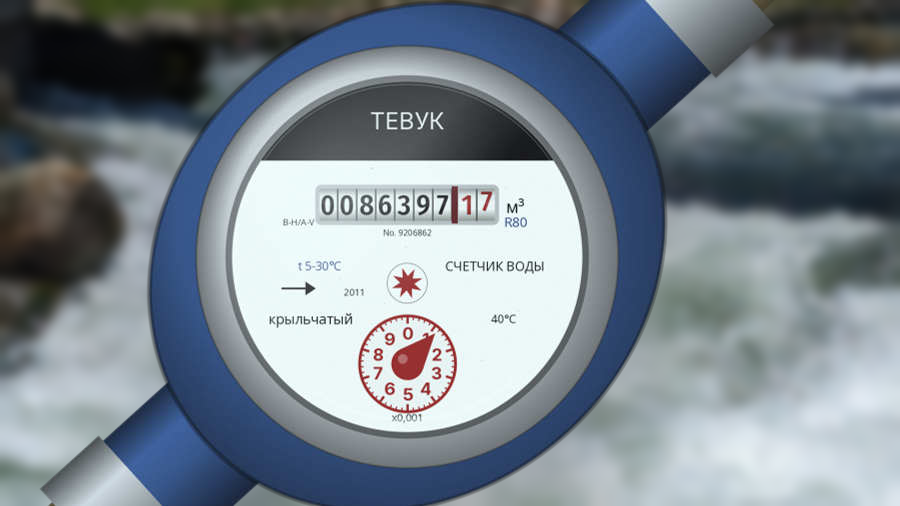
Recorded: 86397.171 m³
